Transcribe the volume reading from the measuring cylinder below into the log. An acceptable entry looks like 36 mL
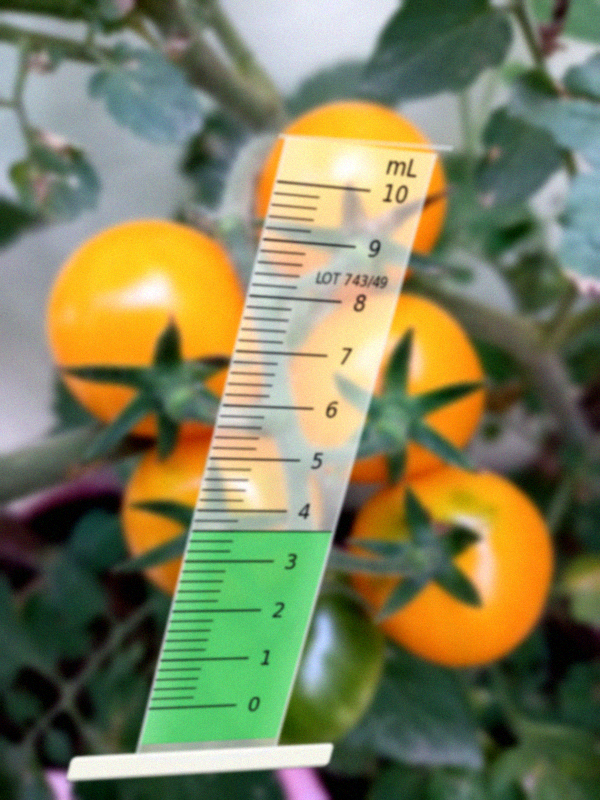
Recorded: 3.6 mL
